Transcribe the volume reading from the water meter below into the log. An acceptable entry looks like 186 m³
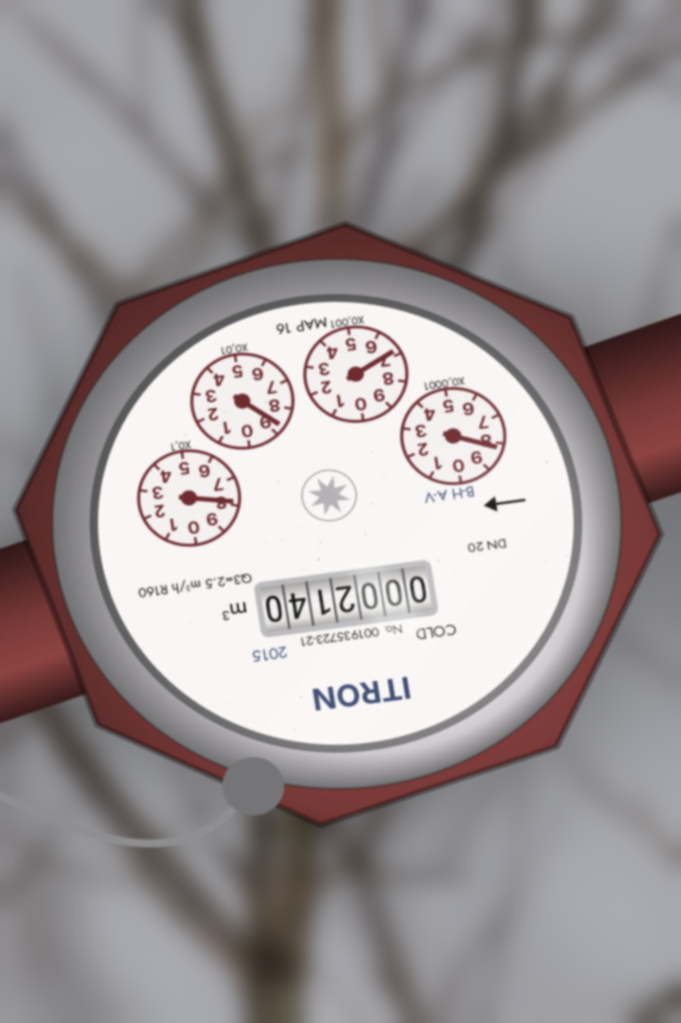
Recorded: 2140.7868 m³
